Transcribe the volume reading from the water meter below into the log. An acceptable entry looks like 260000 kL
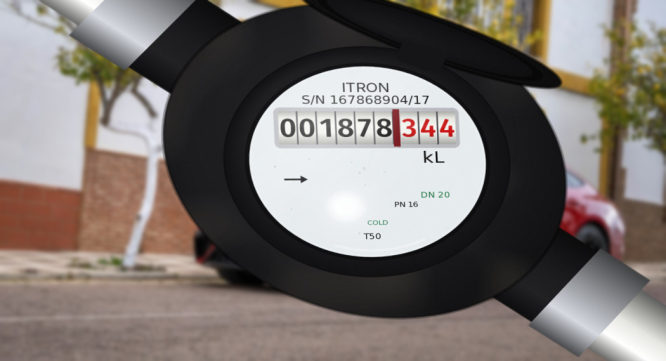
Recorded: 1878.344 kL
